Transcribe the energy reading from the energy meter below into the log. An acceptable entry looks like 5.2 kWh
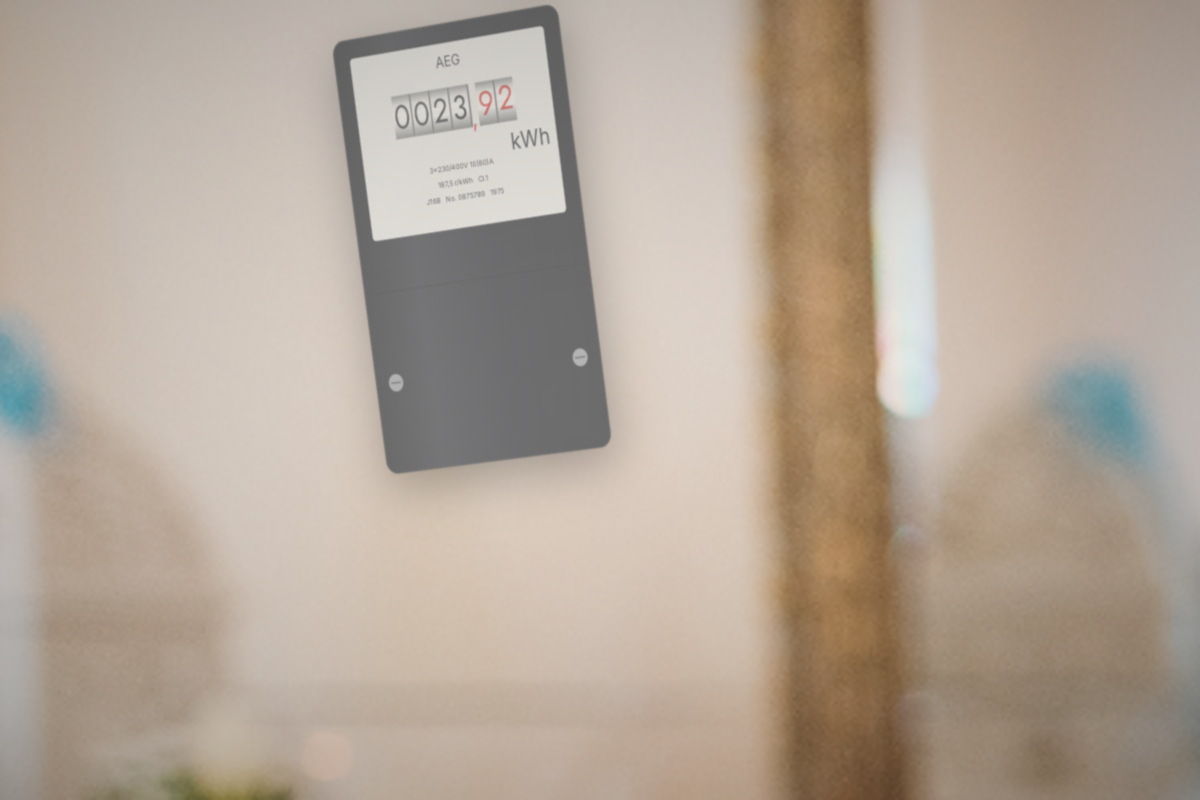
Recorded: 23.92 kWh
